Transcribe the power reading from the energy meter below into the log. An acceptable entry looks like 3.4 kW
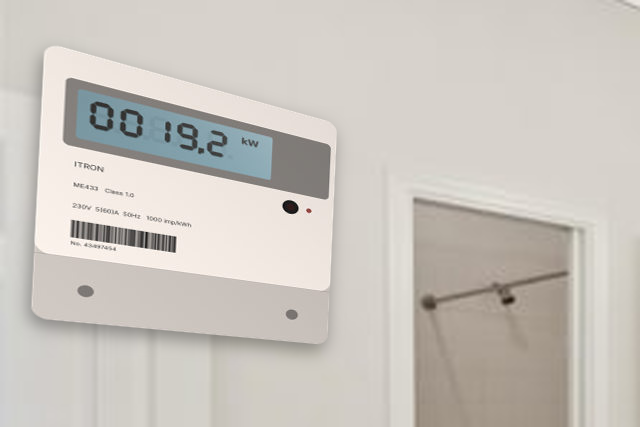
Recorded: 19.2 kW
